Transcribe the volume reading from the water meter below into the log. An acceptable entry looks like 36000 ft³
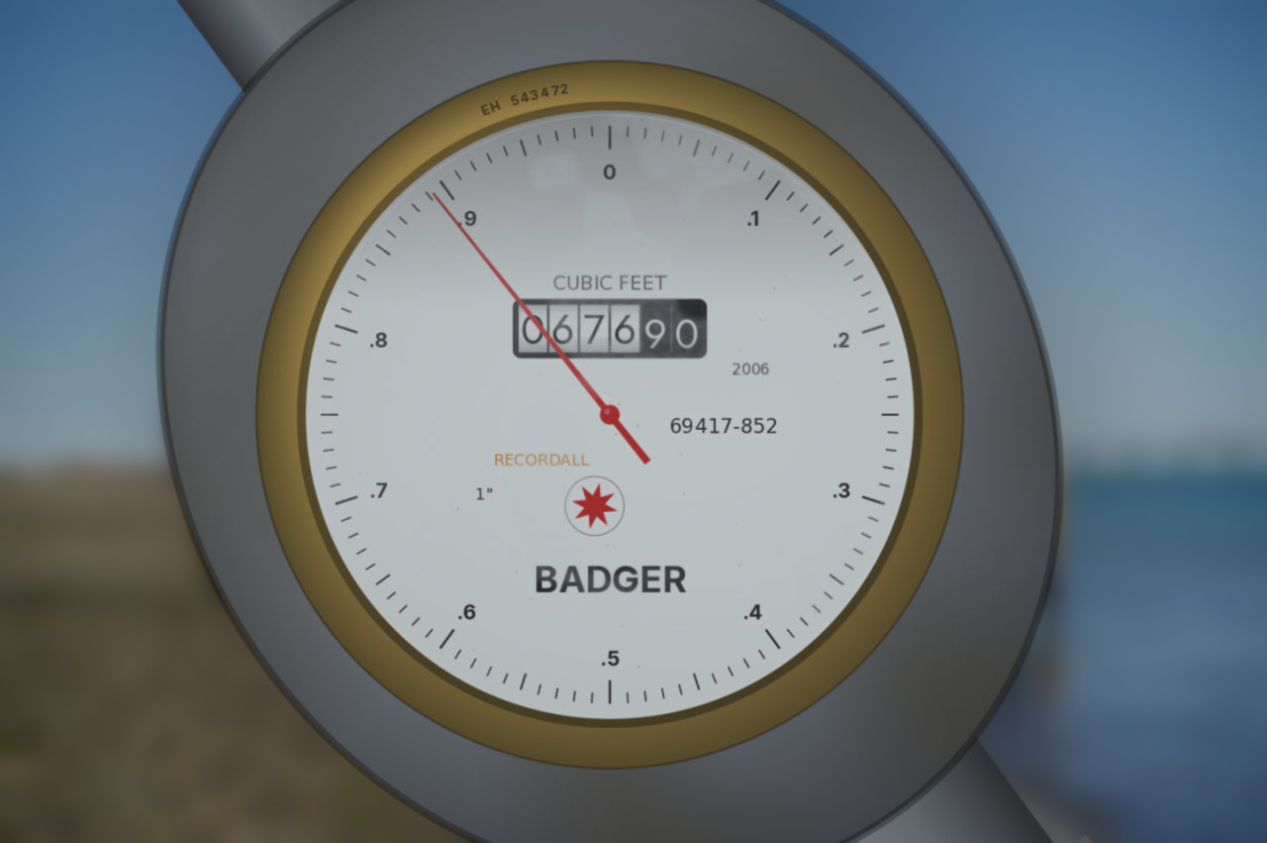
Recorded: 67689.89 ft³
